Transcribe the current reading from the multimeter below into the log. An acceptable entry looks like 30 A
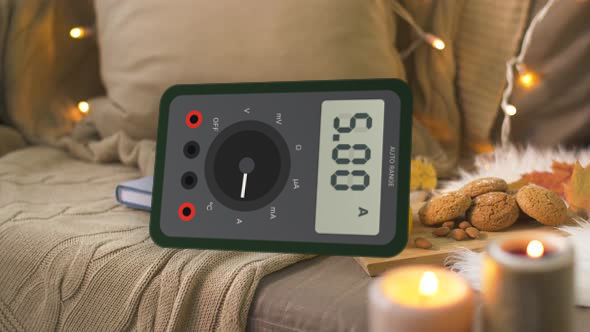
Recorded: 5.00 A
